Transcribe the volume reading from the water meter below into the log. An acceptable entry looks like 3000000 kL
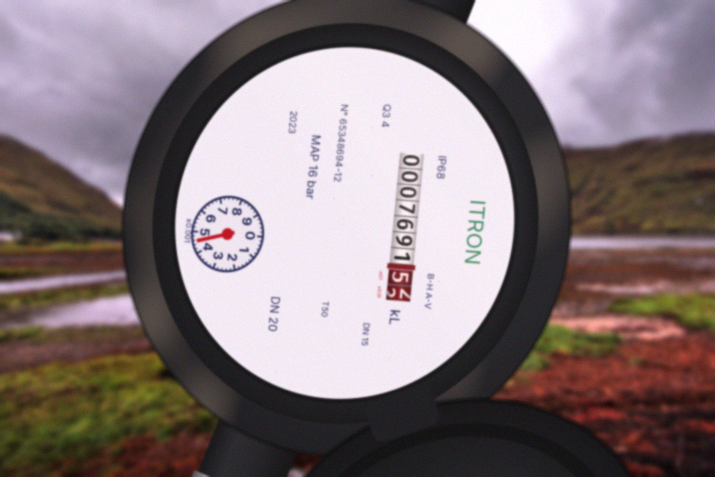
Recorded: 7691.524 kL
